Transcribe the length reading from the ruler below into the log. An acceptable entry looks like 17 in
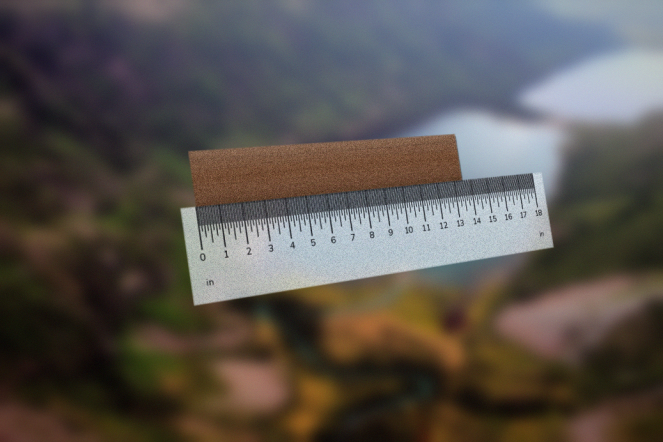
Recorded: 13.5 in
